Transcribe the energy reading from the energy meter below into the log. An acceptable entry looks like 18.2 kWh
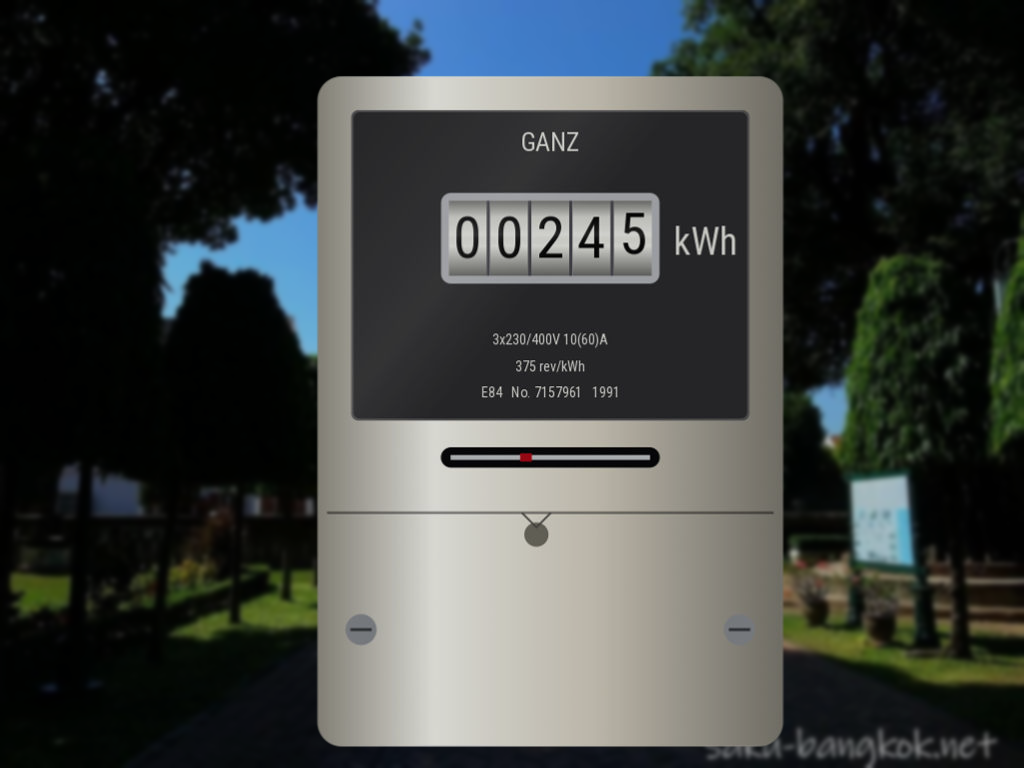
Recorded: 245 kWh
